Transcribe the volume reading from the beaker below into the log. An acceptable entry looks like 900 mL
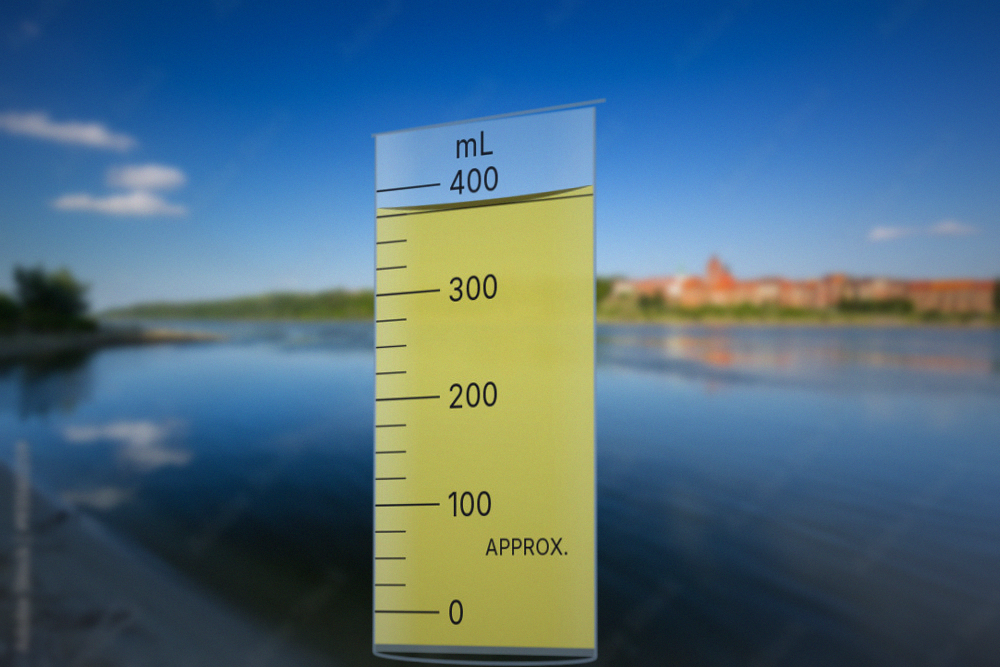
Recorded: 375 mL
